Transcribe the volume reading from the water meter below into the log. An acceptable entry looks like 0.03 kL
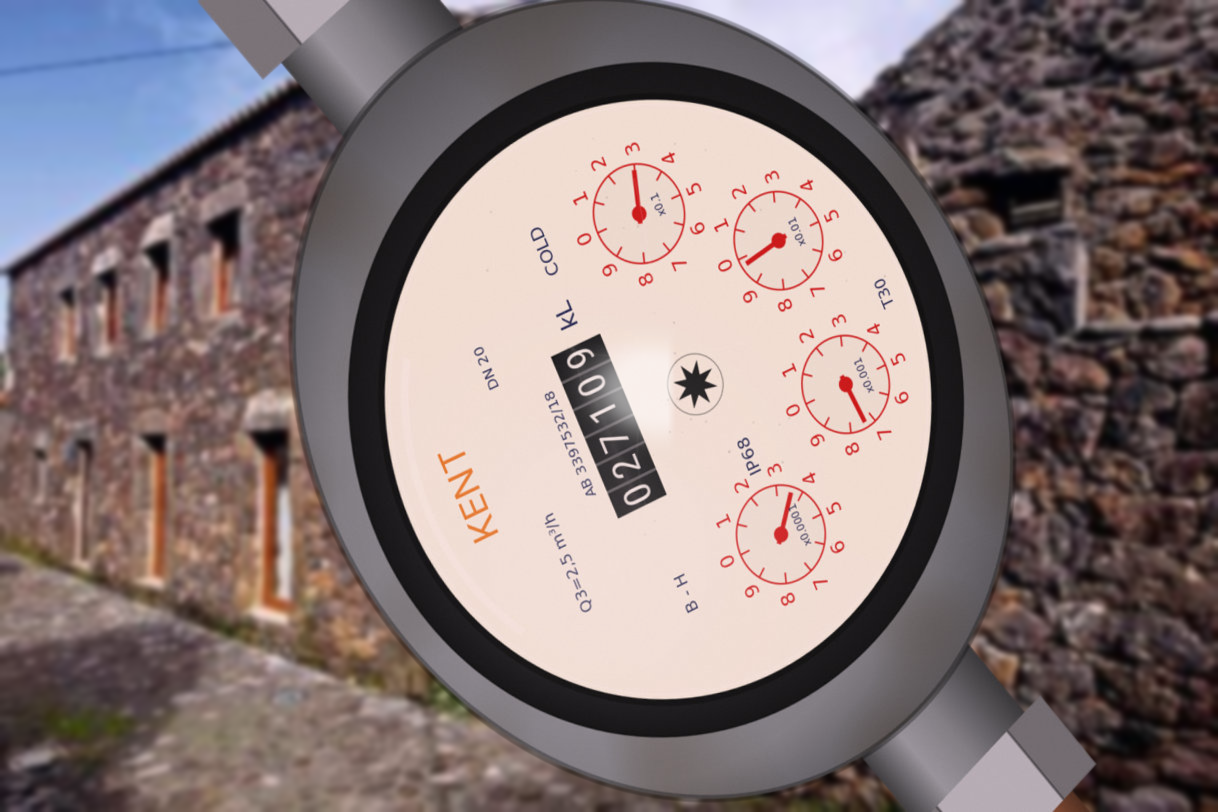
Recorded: 27109.2973 kL
